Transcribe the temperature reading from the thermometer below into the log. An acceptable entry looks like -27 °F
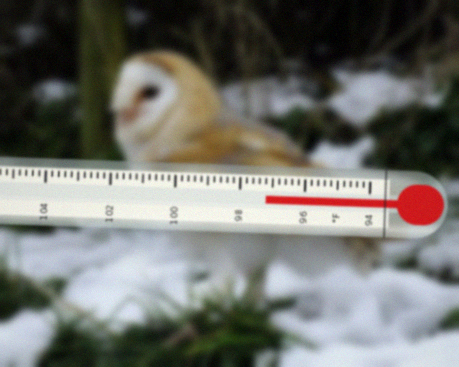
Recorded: 97.2 °F
